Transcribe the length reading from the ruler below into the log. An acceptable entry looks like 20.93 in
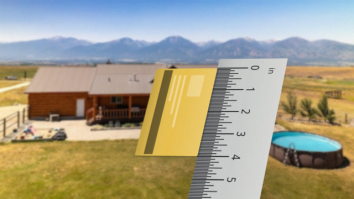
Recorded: 4 in
